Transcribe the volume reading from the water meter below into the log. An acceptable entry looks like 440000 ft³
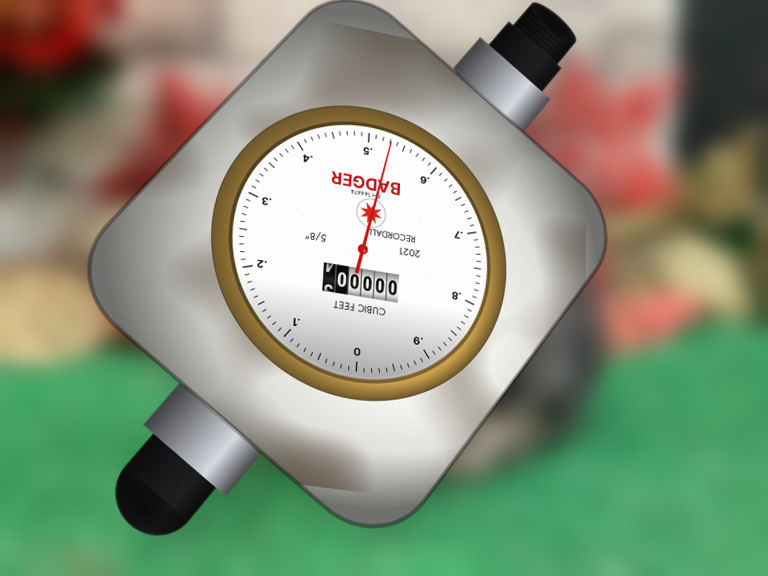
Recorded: 3.53 ft³
